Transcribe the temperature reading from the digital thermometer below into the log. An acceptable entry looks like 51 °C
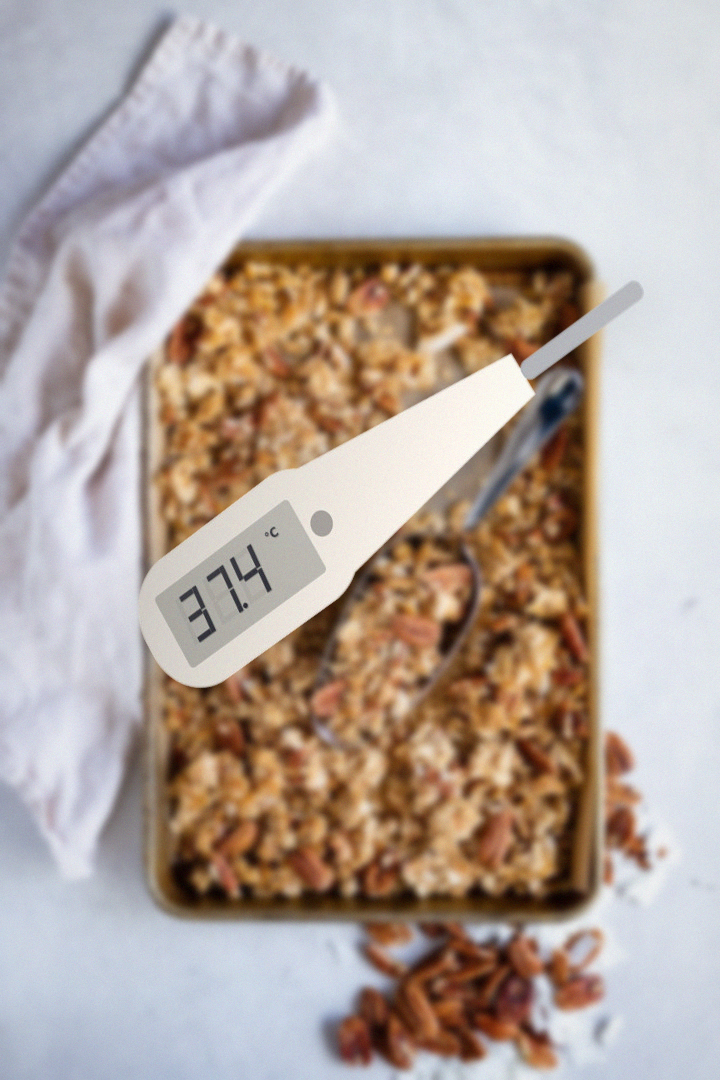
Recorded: 37.4 °C
